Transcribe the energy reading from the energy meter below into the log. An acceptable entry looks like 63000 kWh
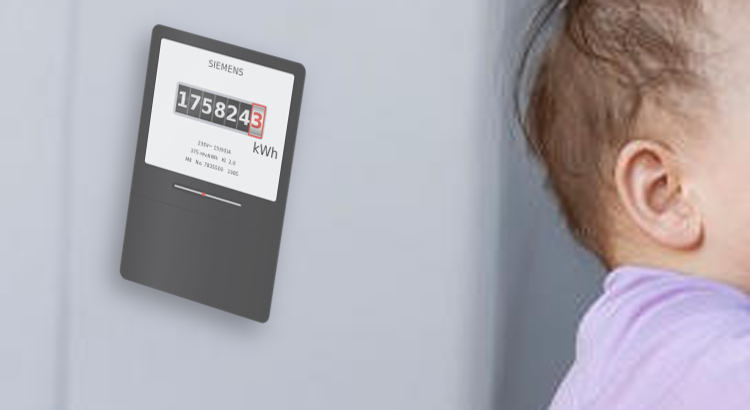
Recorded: 175824.3 kWh
